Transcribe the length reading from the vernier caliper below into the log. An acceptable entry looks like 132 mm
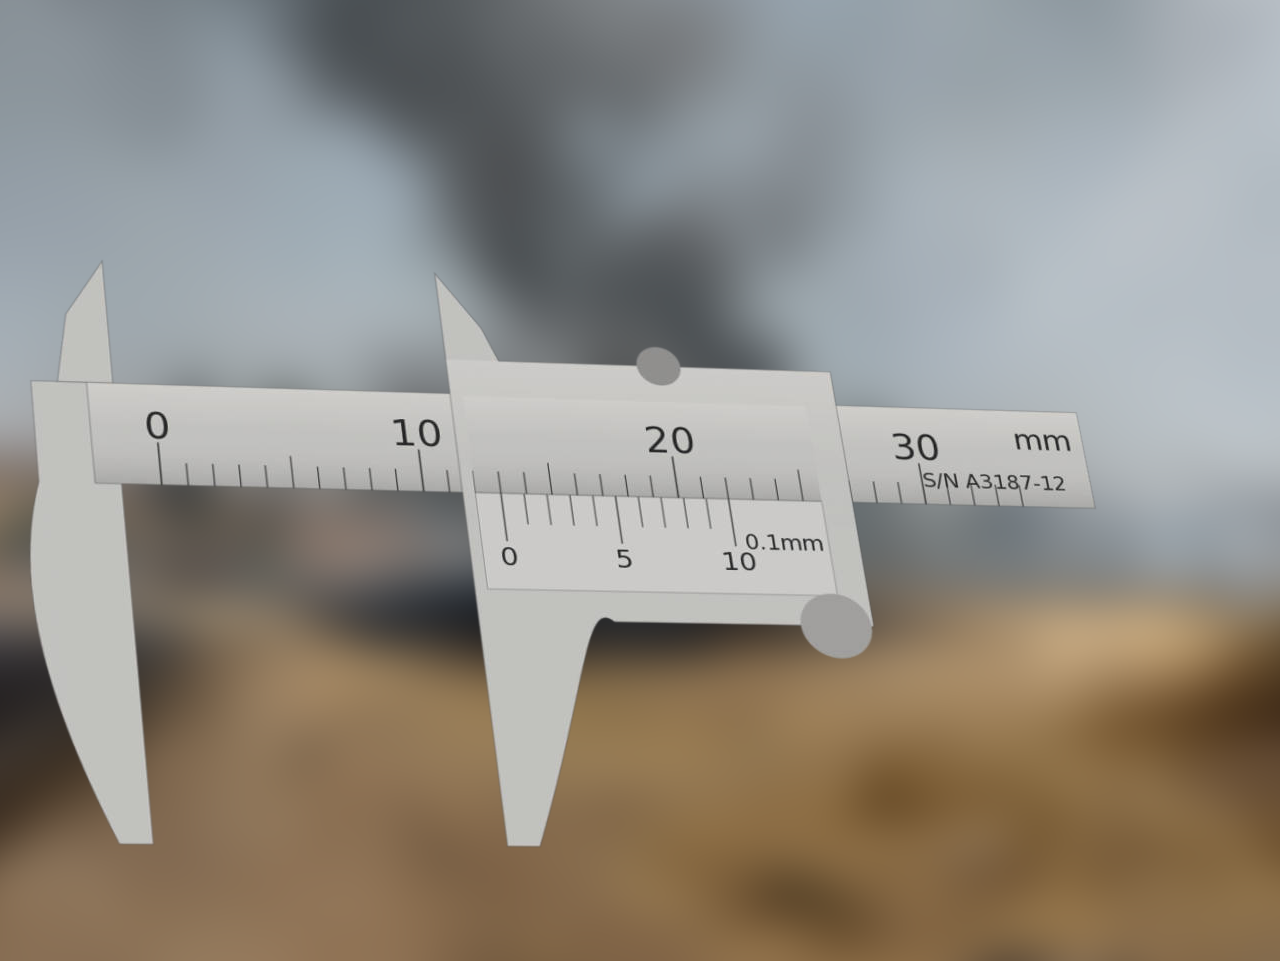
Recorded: 13.0 mm
